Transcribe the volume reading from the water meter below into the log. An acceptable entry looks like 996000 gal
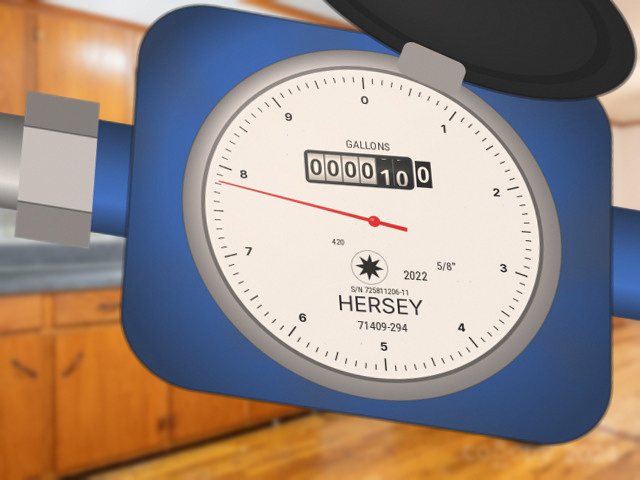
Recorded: 97.8 gal
